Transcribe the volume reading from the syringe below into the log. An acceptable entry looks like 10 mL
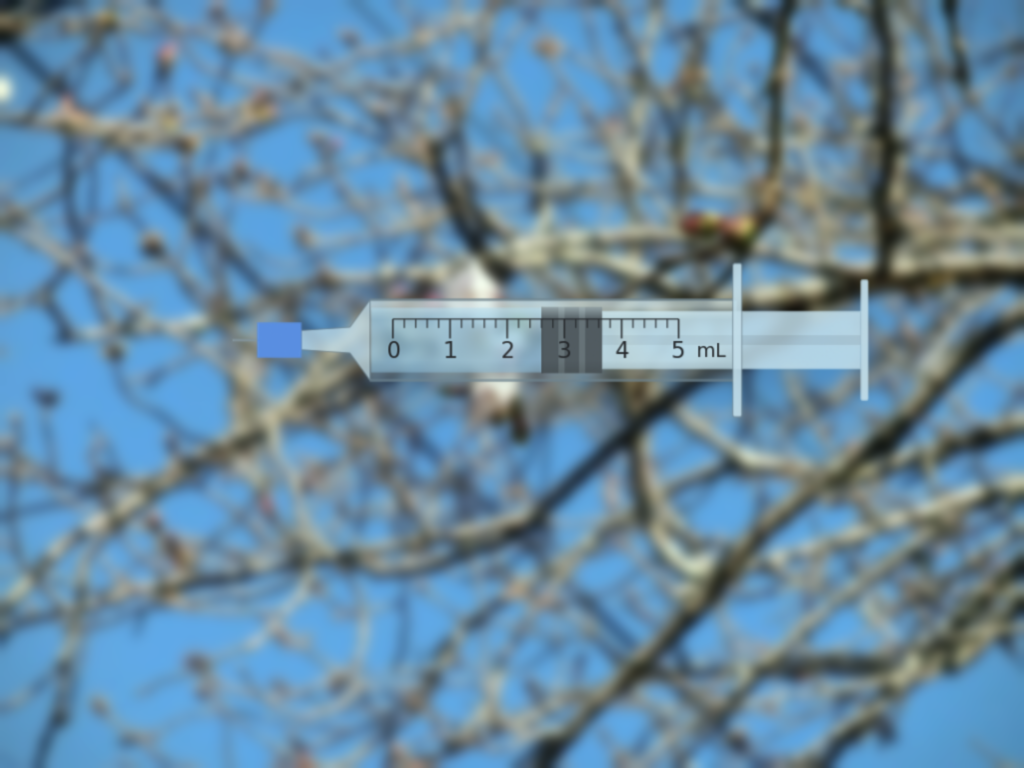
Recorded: 2.6 mL
